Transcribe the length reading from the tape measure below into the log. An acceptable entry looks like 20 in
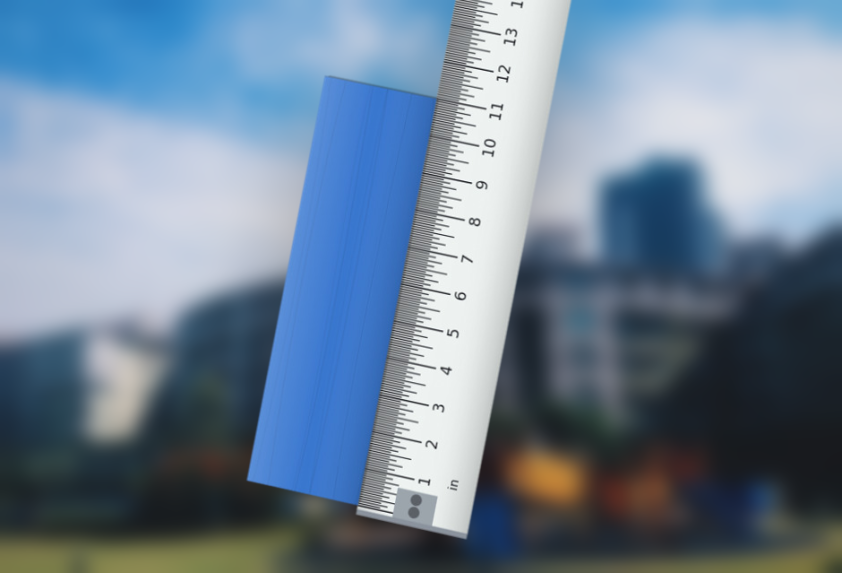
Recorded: 11 in
